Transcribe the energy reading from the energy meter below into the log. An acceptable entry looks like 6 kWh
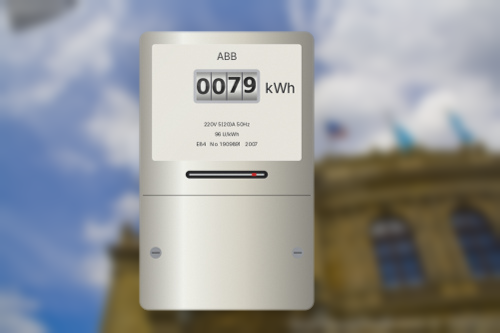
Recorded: 79 kWh
